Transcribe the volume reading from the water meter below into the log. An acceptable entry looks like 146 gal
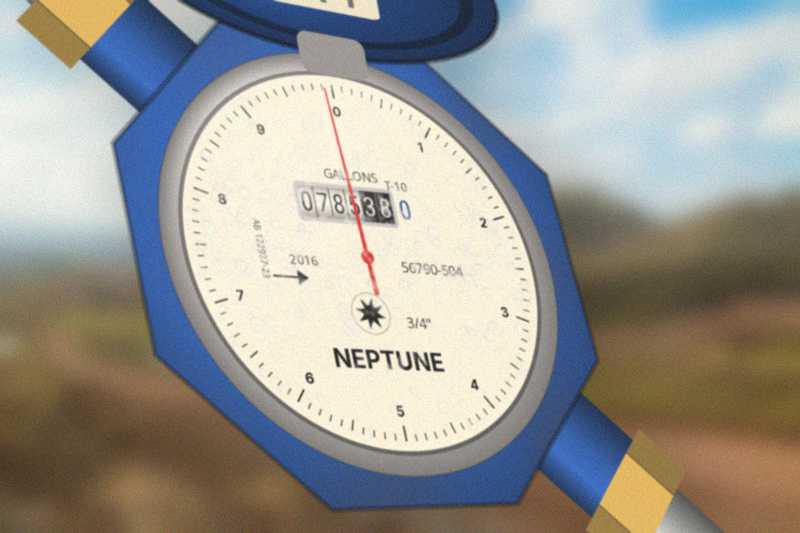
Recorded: 785379.9 gal
